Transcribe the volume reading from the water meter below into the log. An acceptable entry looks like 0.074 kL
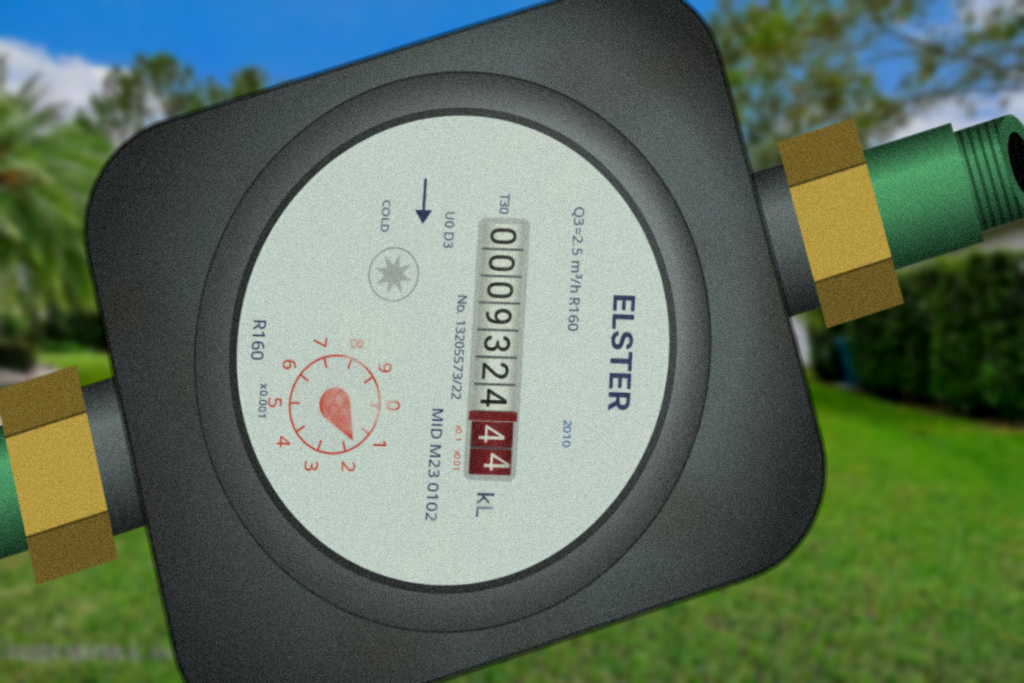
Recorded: 9324.441 kL
